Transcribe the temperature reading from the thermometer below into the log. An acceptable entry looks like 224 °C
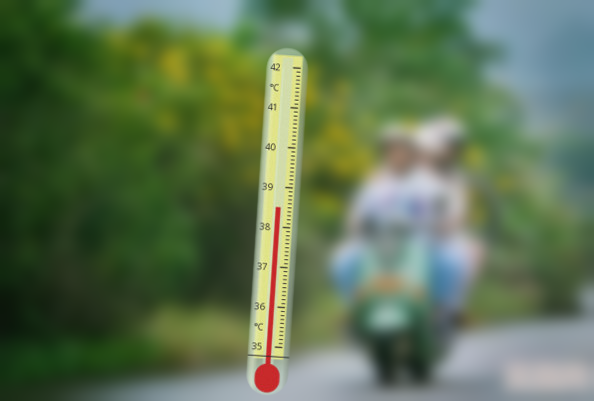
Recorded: 38.5 °C
